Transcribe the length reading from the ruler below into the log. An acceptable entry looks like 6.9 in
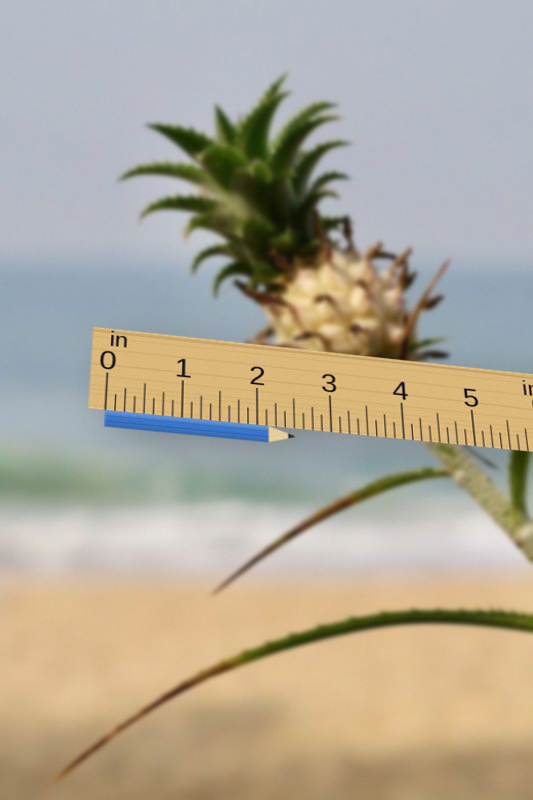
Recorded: 2.5 in
